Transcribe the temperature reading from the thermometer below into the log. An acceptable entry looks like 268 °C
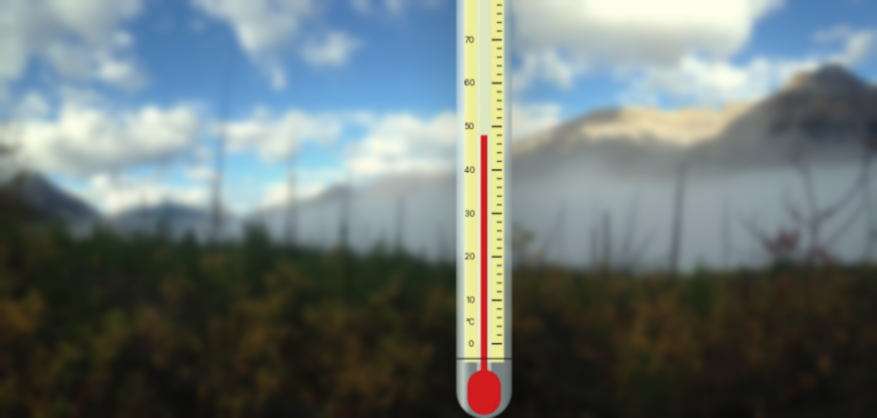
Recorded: 48 °C
